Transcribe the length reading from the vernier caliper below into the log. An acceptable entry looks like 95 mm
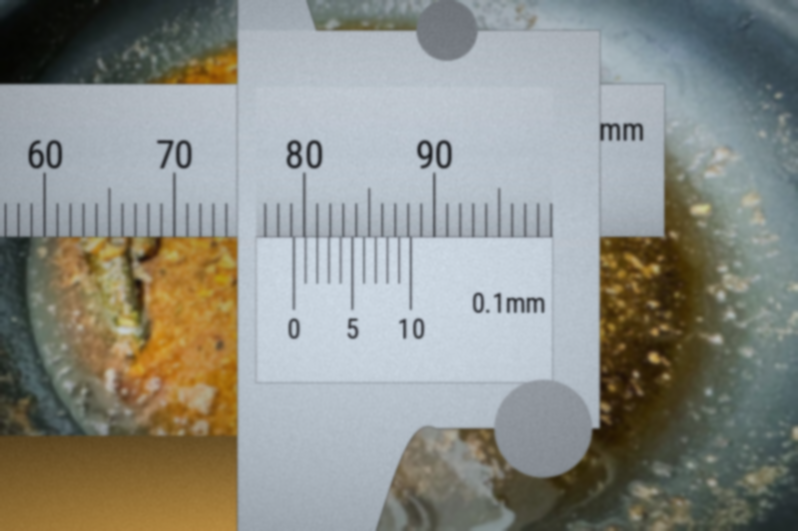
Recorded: 79.2 mm
